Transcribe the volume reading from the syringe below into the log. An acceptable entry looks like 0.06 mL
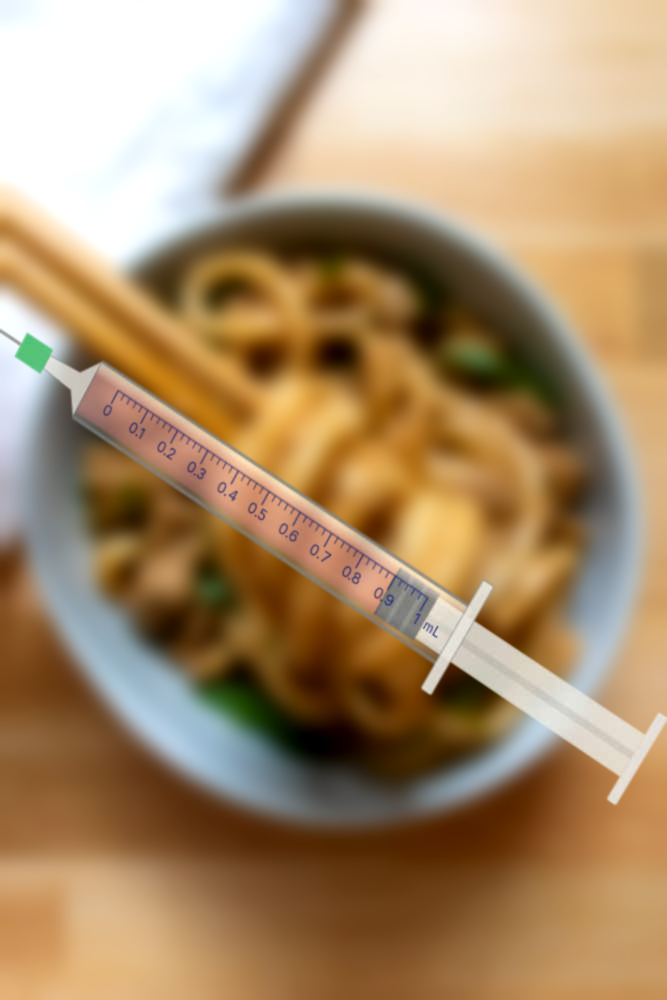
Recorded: 0.9 mL
